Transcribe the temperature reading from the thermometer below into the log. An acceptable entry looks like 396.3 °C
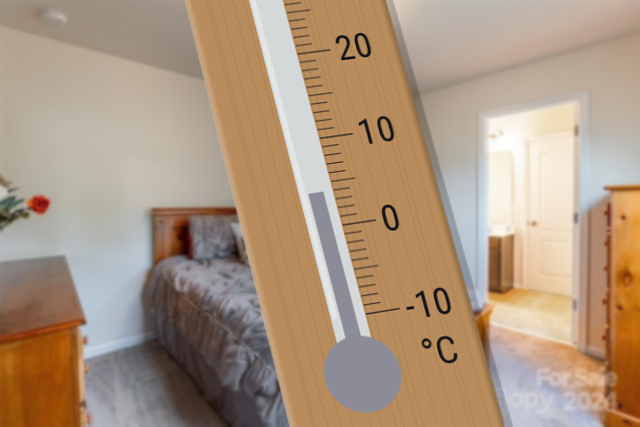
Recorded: 4 °C
